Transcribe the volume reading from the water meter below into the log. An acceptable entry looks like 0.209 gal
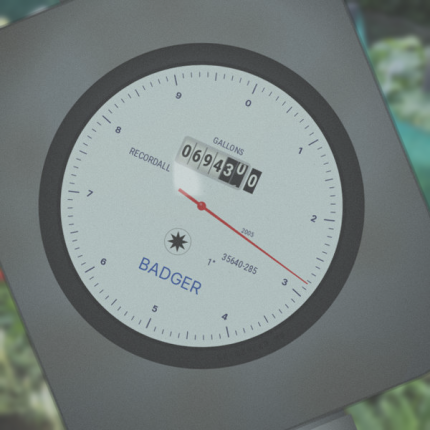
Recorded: 694302.8 gal
